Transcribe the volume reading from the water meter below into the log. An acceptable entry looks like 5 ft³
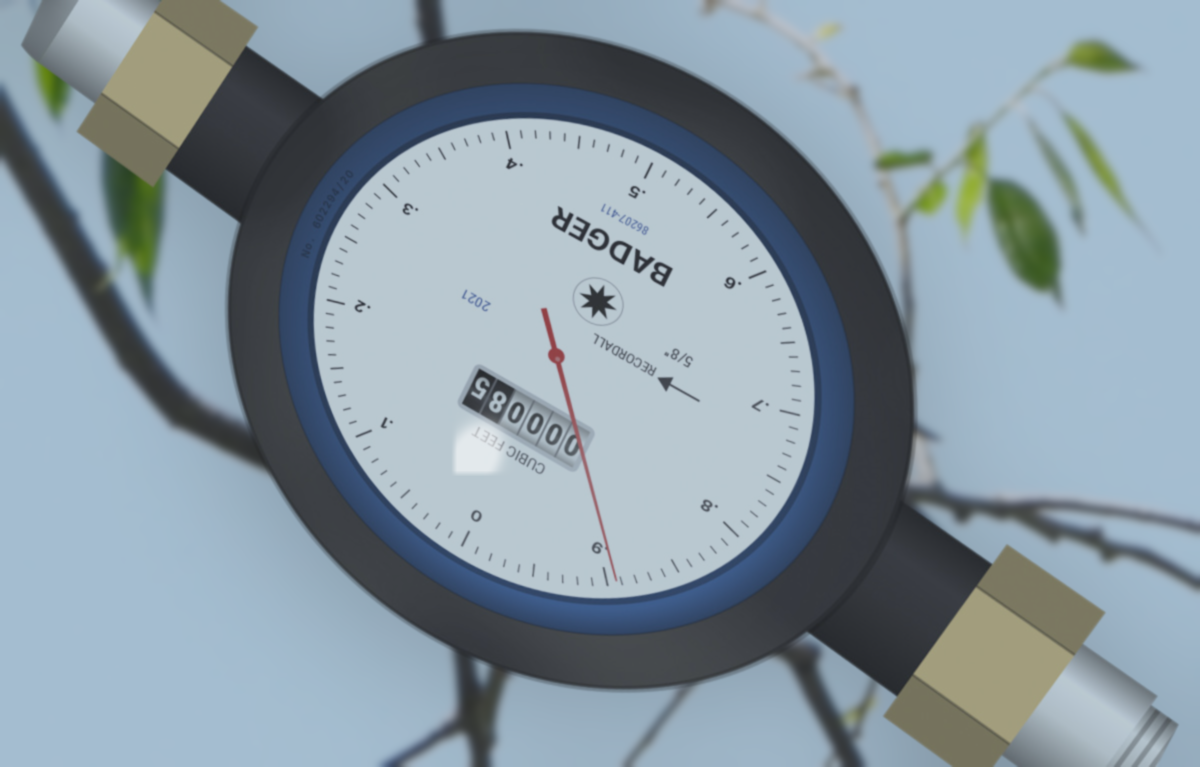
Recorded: 84.89 ft³
